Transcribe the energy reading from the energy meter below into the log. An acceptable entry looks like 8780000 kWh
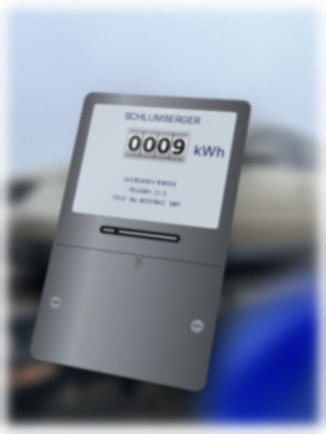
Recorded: 9 kWh
